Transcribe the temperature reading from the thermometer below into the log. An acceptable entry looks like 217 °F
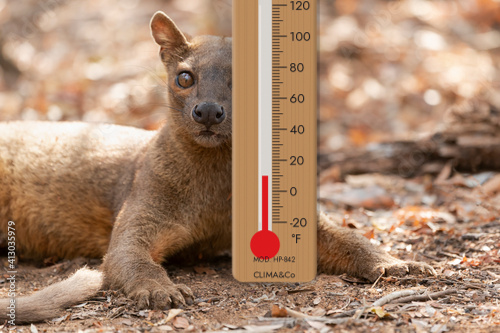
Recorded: 10 °F
